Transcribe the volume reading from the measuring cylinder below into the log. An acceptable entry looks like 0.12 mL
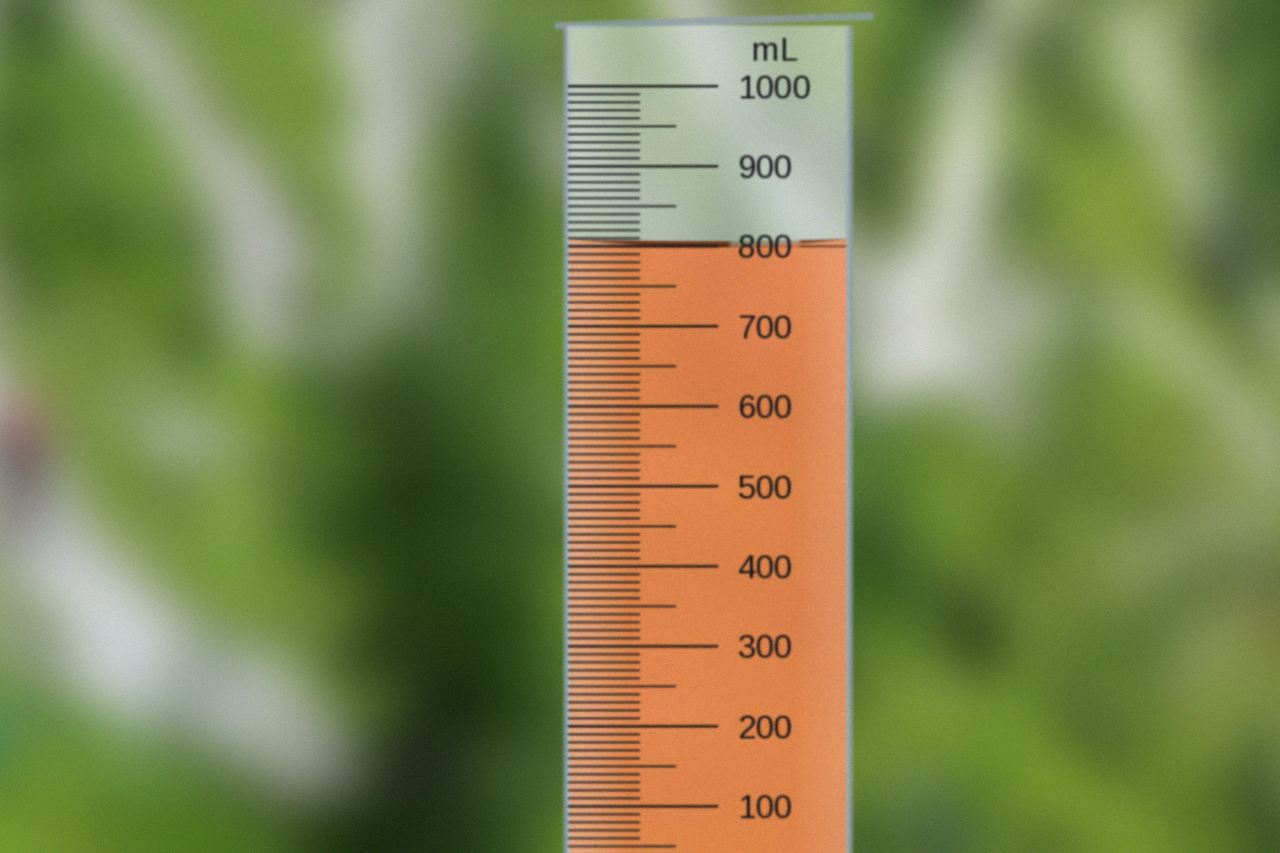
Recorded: 800 mL
